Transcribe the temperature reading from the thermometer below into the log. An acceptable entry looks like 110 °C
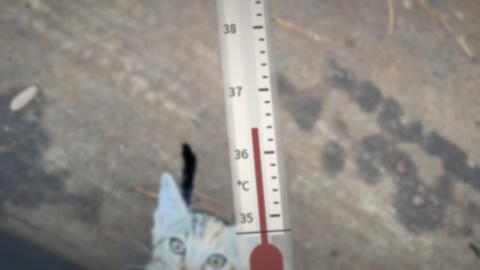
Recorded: 36.4 °C
